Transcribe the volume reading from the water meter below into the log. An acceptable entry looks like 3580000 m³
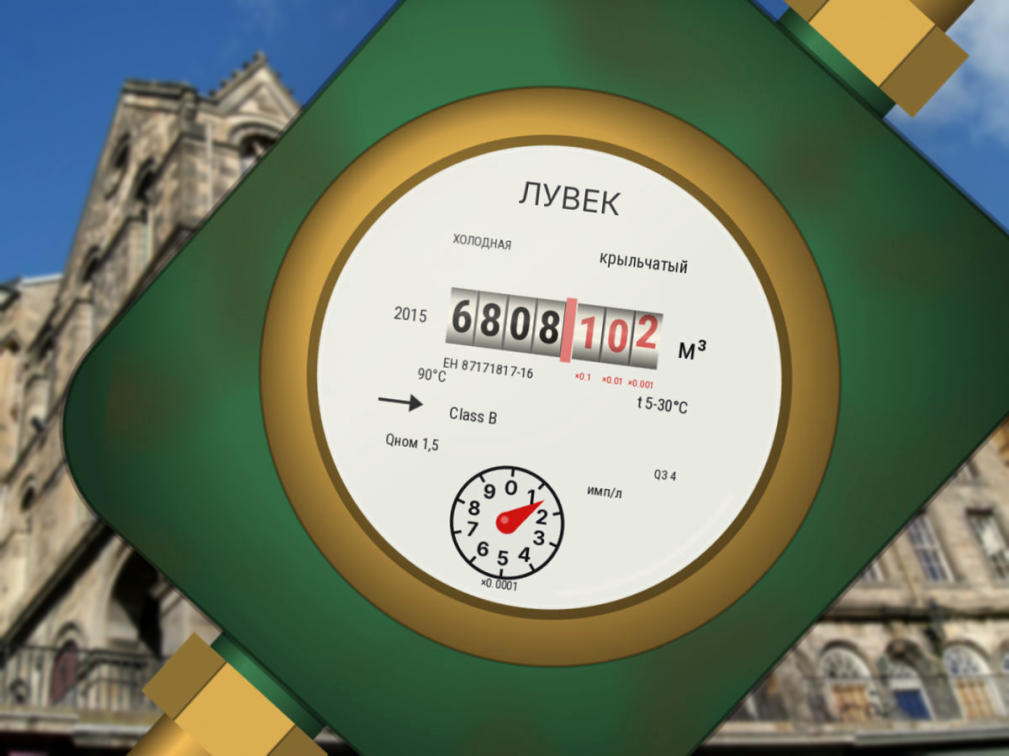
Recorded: 6808.1021 m³
